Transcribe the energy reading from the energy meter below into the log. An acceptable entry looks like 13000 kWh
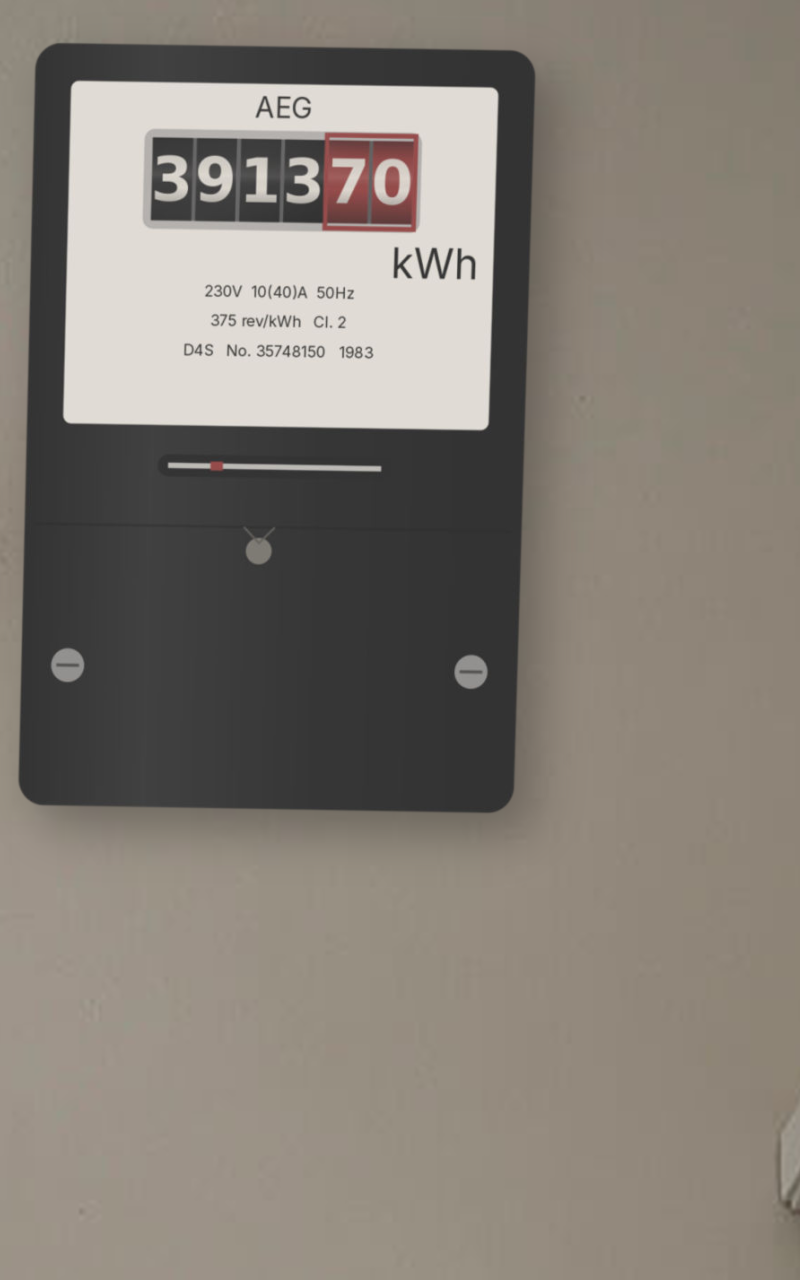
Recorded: 3913.70 kWh
